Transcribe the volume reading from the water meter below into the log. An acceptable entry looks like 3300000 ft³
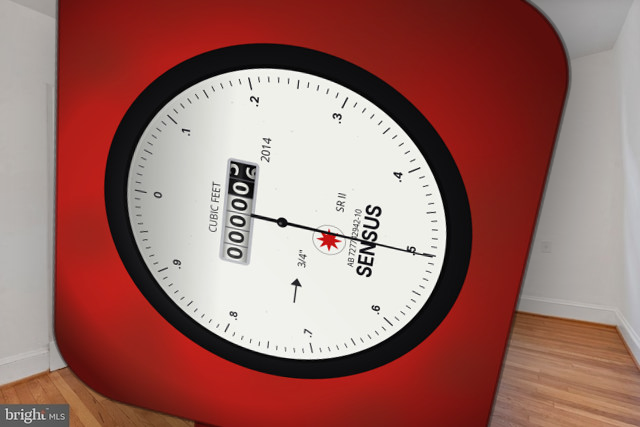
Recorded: 5.50 ft³
